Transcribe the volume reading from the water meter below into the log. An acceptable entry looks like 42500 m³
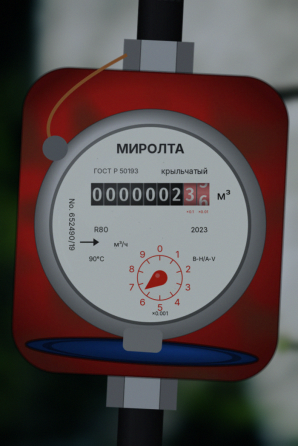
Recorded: 2.356 m³
